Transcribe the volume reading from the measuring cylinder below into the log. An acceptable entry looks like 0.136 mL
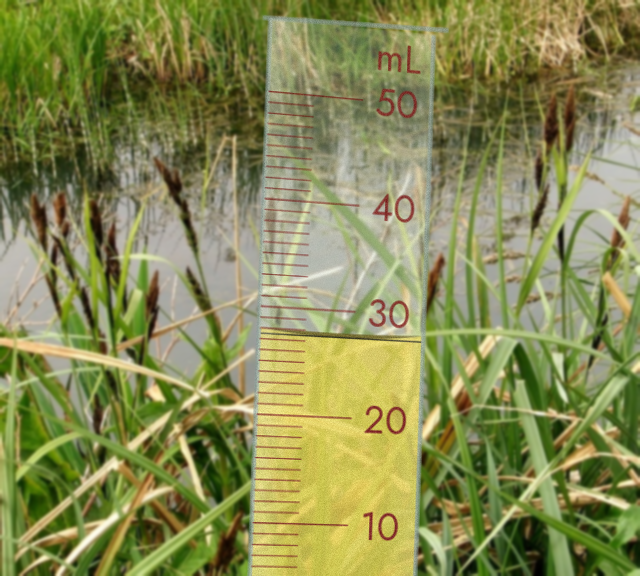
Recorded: 27.5 mL
